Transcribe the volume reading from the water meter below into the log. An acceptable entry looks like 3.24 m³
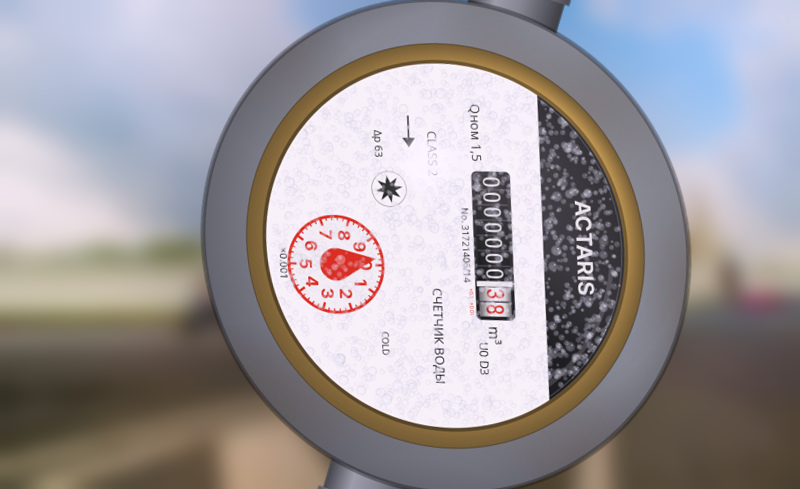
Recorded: 0.379 m³
